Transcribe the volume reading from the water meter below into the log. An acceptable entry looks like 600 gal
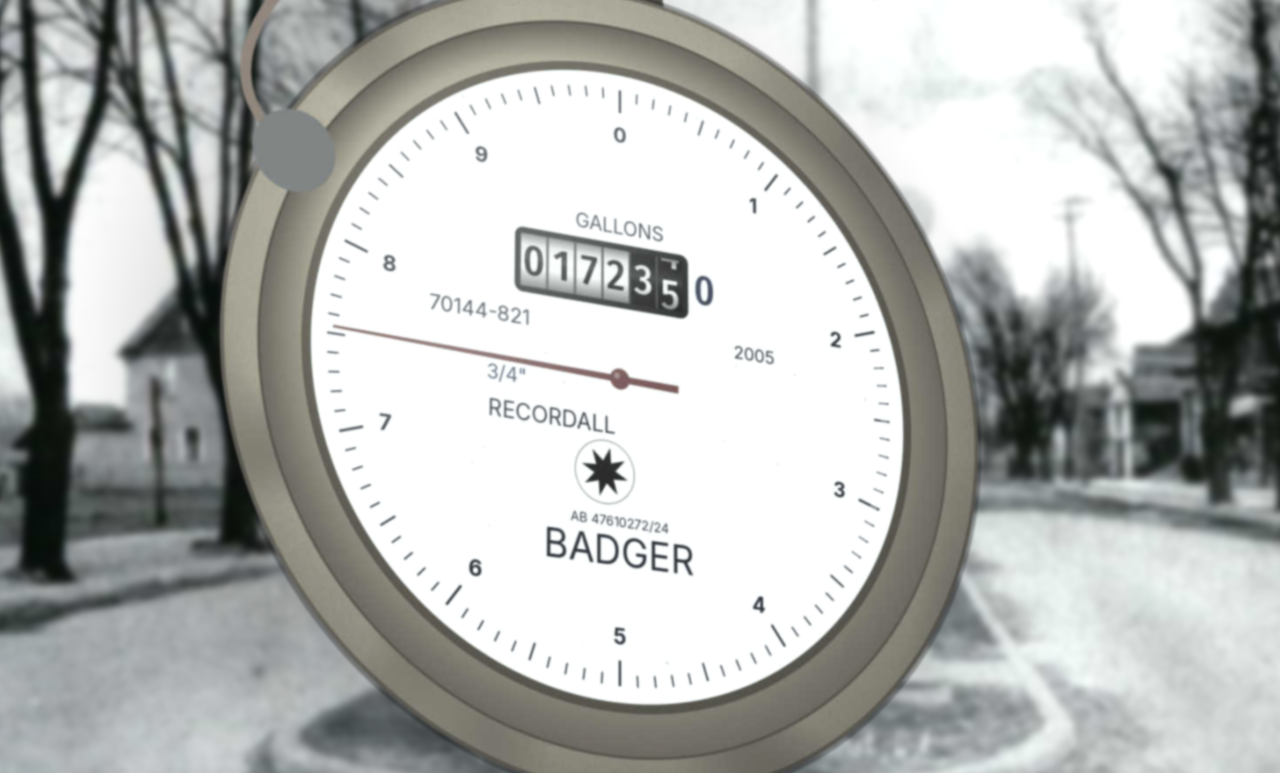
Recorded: 172347.5 gal
